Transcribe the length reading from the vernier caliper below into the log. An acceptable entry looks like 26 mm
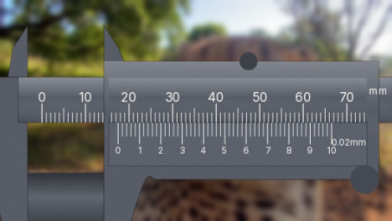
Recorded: 17.5 mm
